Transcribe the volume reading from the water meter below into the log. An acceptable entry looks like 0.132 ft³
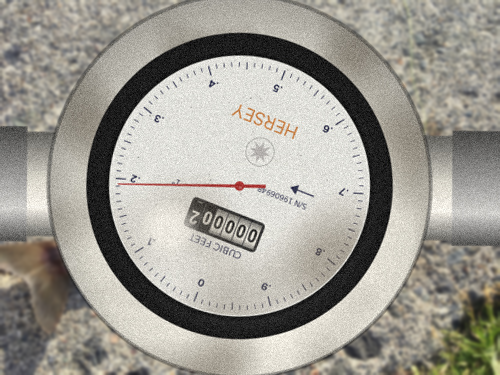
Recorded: 2.19 ft³
